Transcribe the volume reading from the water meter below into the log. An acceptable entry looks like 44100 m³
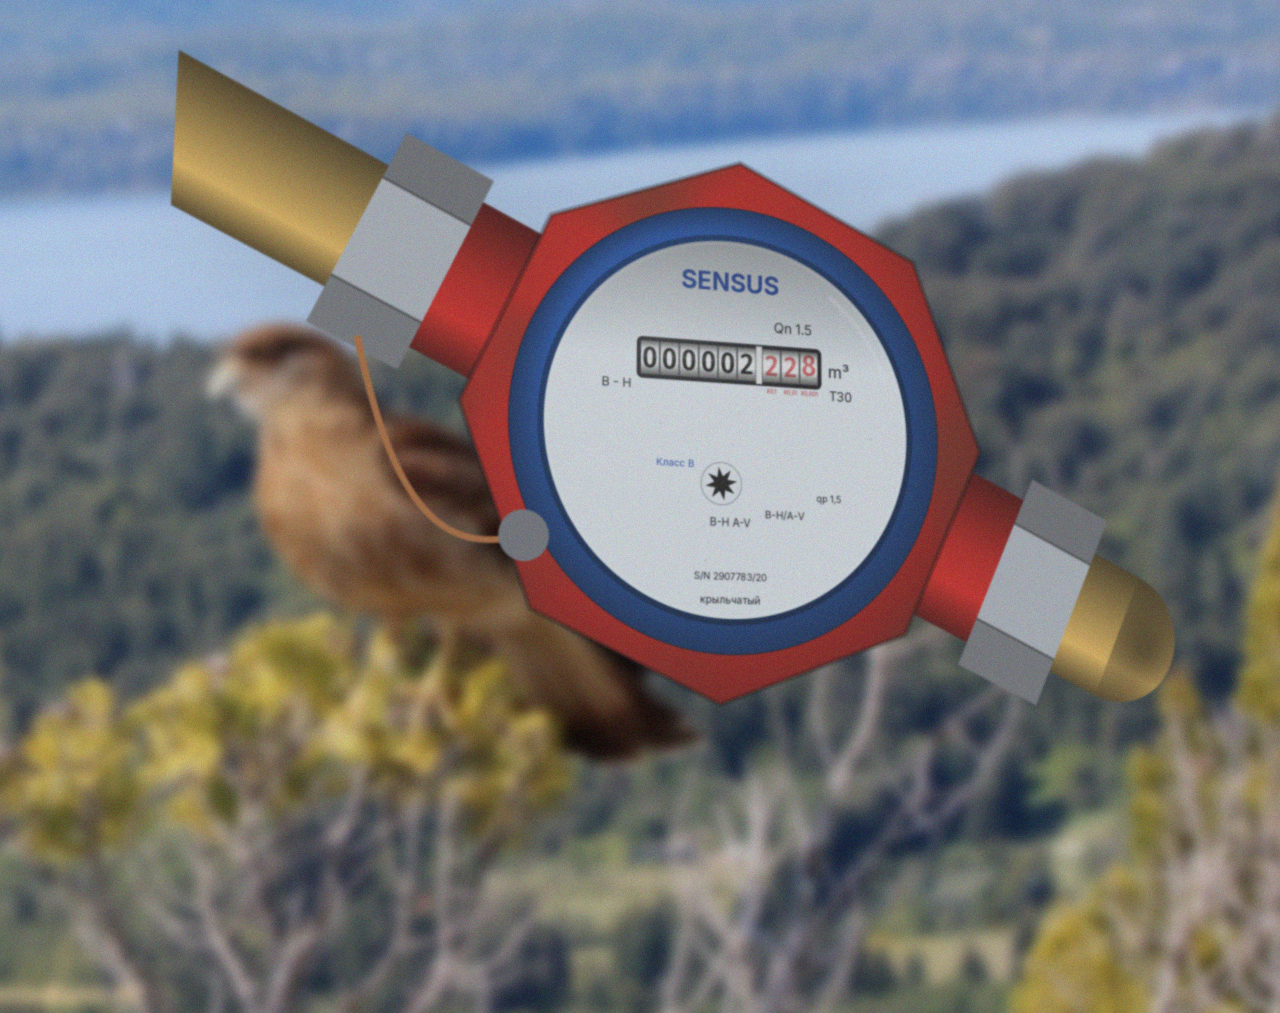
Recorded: 2.228 m³
